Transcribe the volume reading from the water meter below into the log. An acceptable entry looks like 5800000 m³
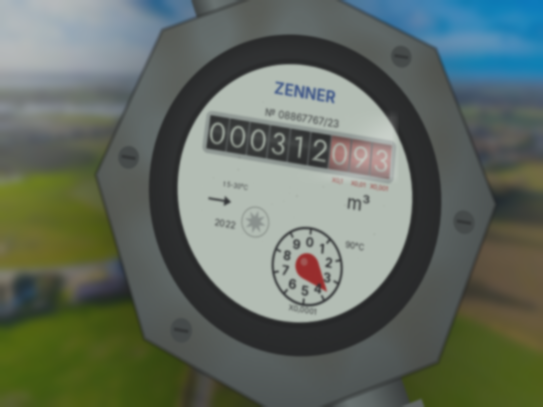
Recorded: 312.0933 m³
